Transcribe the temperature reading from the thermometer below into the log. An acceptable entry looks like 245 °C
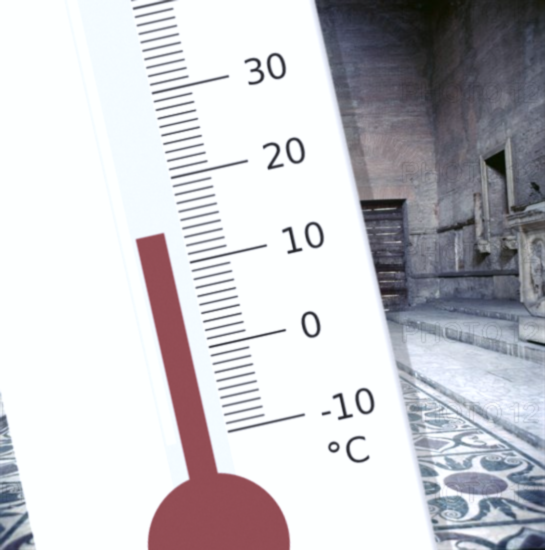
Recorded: 14 °C
